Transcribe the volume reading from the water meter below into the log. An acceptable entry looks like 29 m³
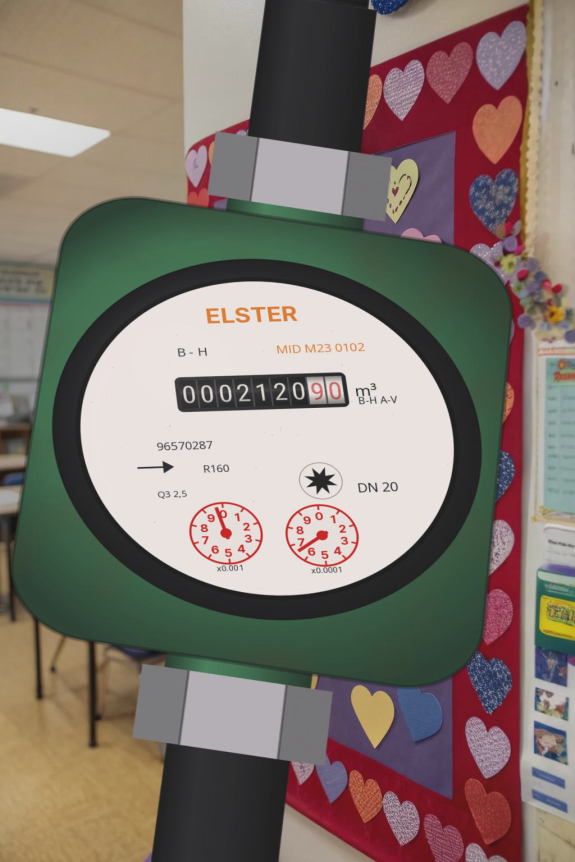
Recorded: 2120.8996 m³
